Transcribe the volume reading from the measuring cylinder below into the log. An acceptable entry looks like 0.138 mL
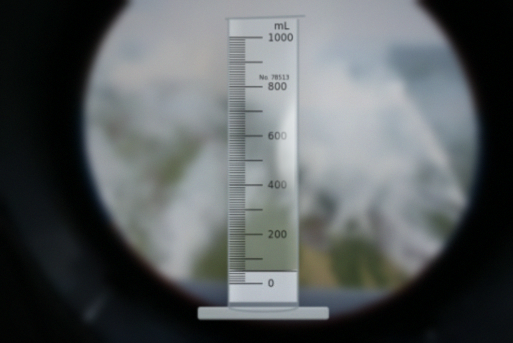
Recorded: 50 mL
